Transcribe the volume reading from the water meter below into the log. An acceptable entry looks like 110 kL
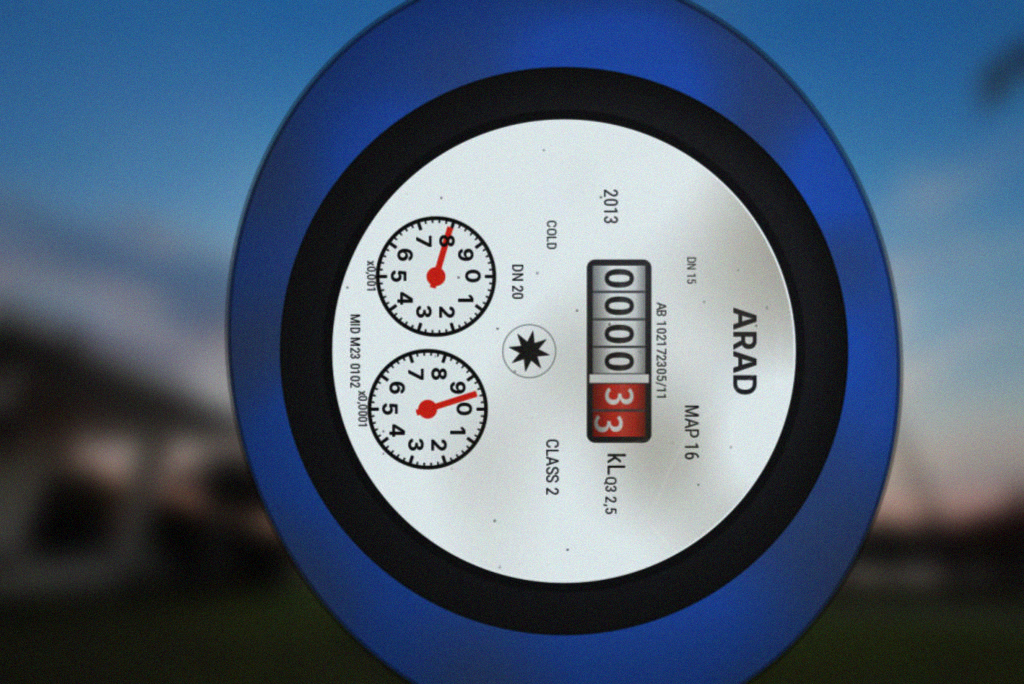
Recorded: 0.3279 kL
